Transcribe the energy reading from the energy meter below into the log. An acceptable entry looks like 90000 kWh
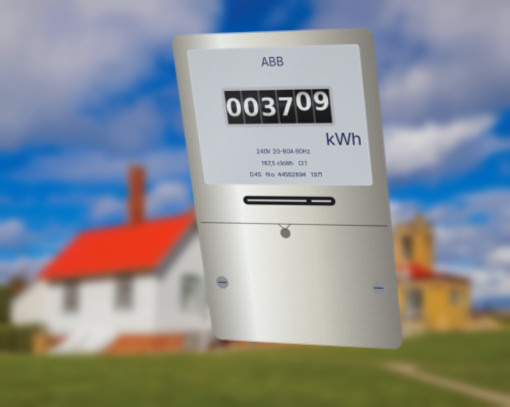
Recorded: 3709 kWh
